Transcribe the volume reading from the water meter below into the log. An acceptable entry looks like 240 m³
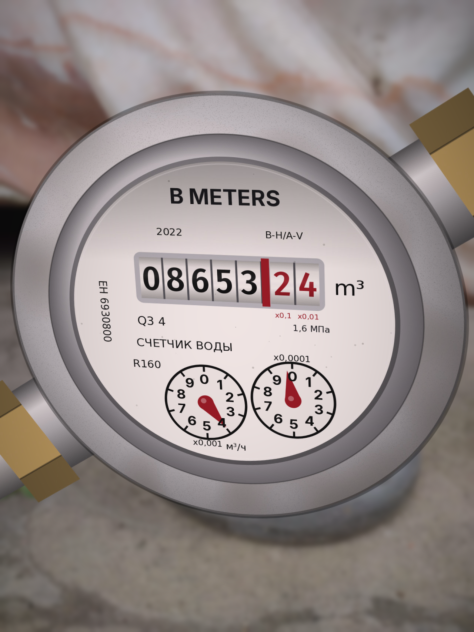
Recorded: 8653.2439 m³
